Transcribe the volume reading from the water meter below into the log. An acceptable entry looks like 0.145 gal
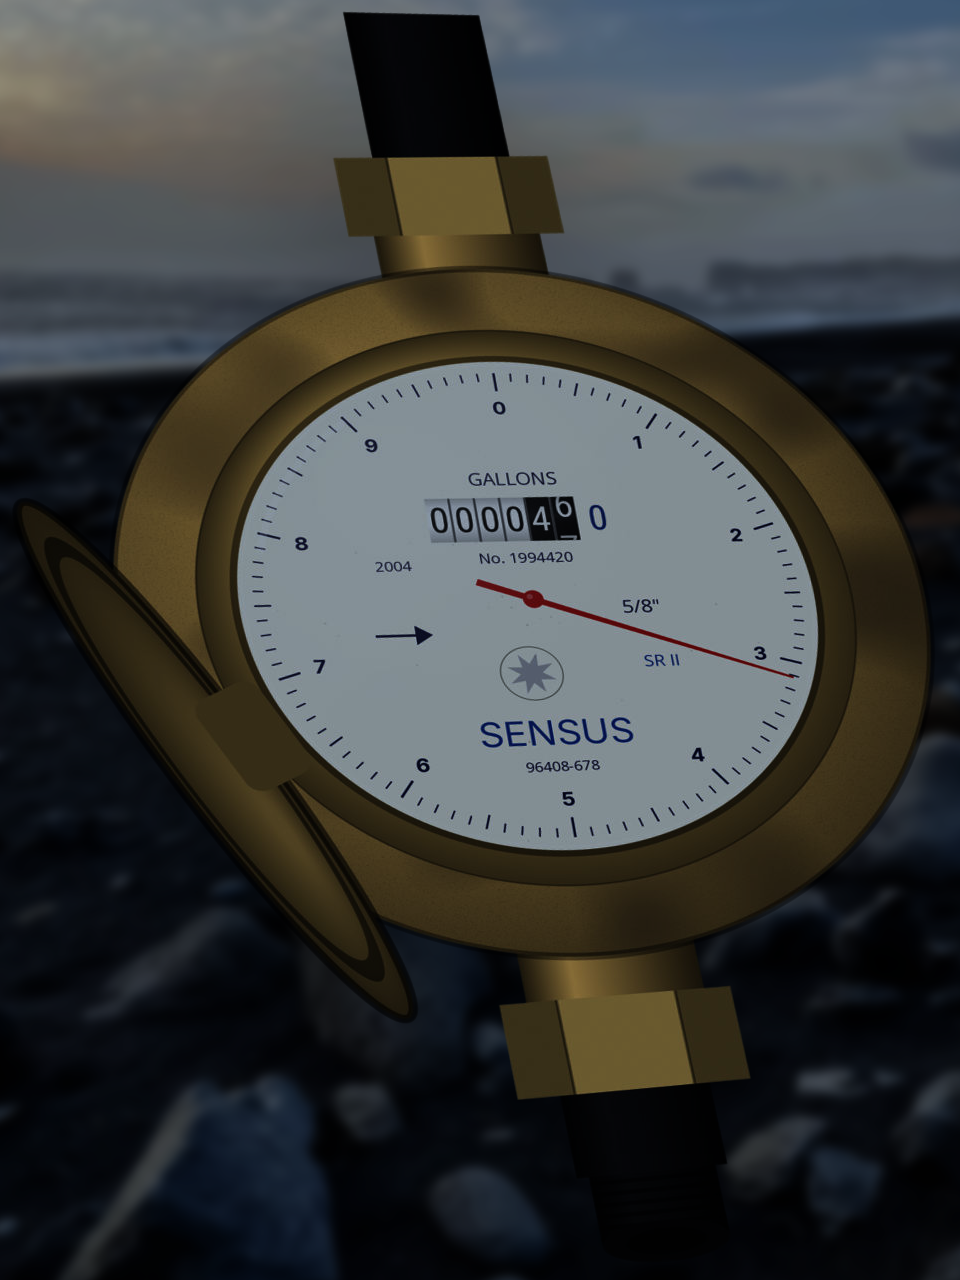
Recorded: 463.1 gal
